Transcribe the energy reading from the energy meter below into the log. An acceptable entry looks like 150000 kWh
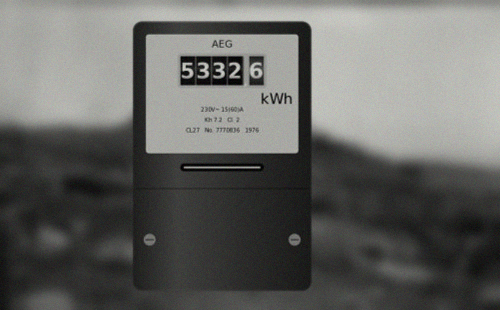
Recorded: 5332.6 kWh
